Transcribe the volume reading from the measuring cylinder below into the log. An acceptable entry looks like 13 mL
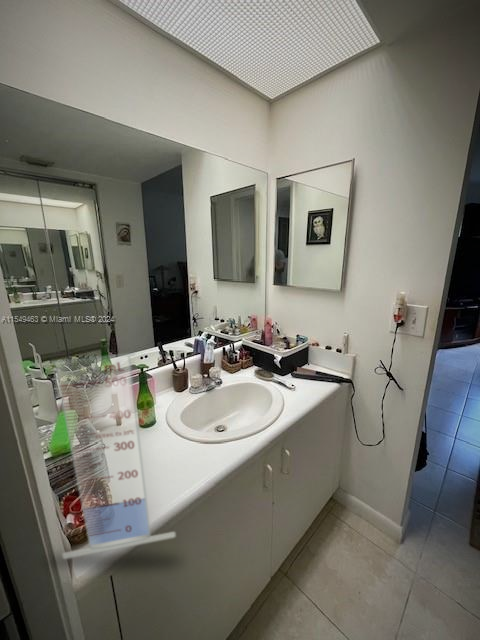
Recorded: 100 mL
